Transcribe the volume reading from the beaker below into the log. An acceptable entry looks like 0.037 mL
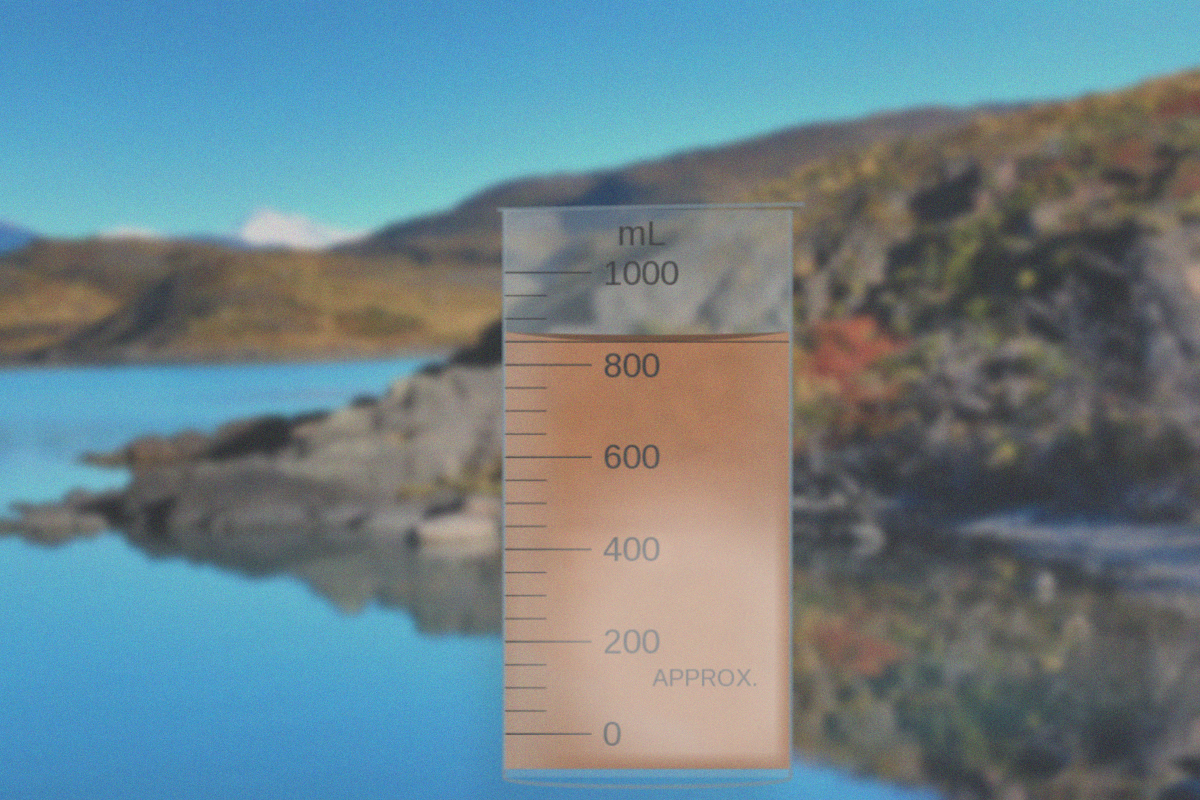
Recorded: 850 mL
